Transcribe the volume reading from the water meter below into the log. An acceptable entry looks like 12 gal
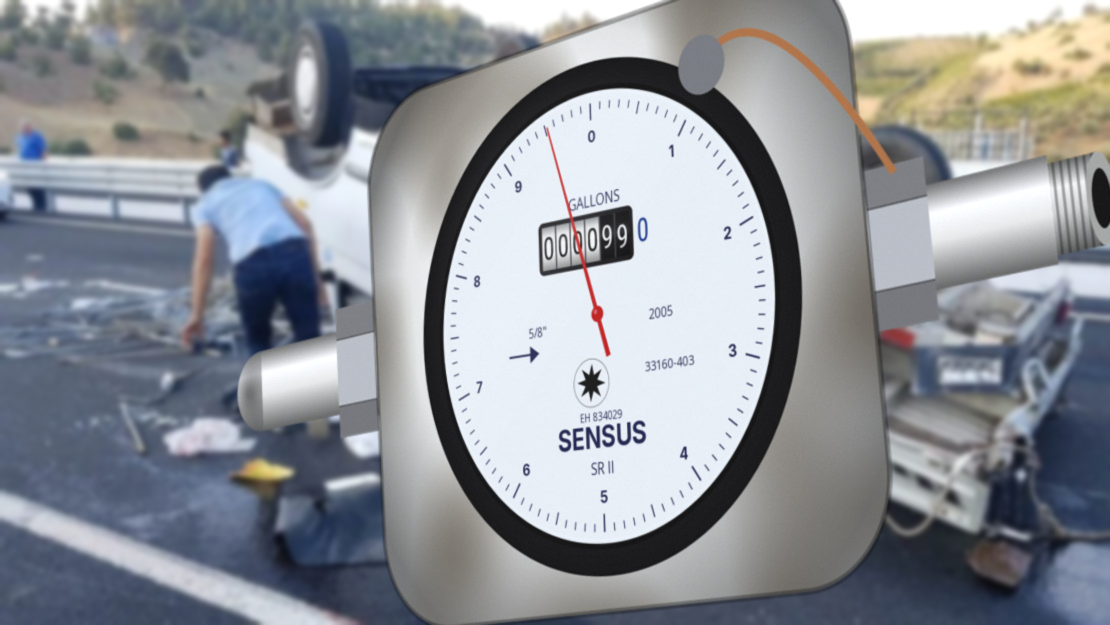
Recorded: 989.5 gal
